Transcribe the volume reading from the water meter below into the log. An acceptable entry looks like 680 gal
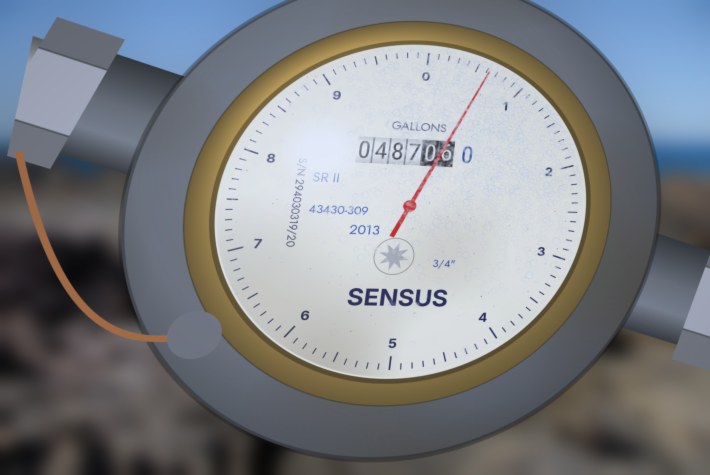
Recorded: 487060.6 gal
